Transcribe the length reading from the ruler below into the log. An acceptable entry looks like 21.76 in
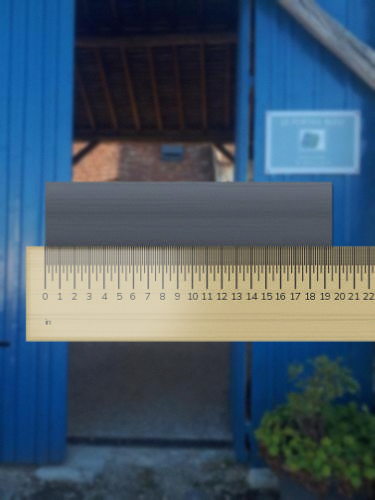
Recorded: 19.5 in
